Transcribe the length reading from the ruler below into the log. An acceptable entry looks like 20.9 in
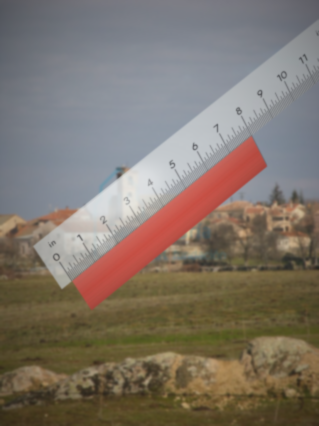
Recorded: 8 in
